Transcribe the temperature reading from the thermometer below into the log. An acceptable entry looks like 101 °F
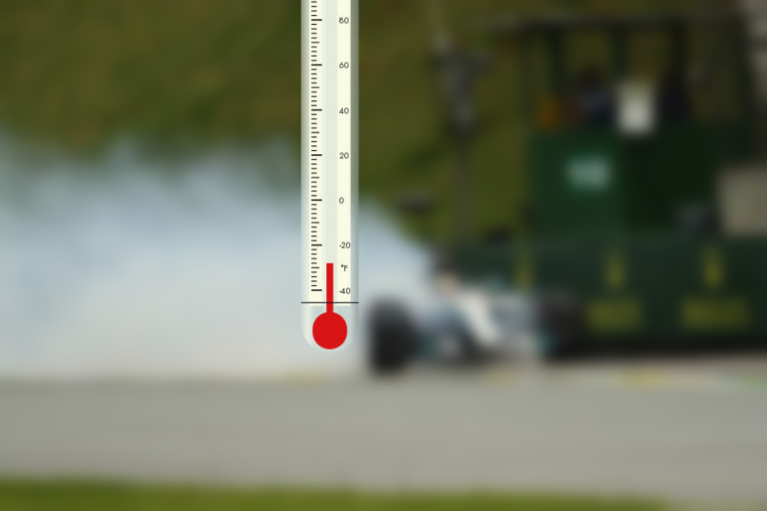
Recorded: -28 °F
